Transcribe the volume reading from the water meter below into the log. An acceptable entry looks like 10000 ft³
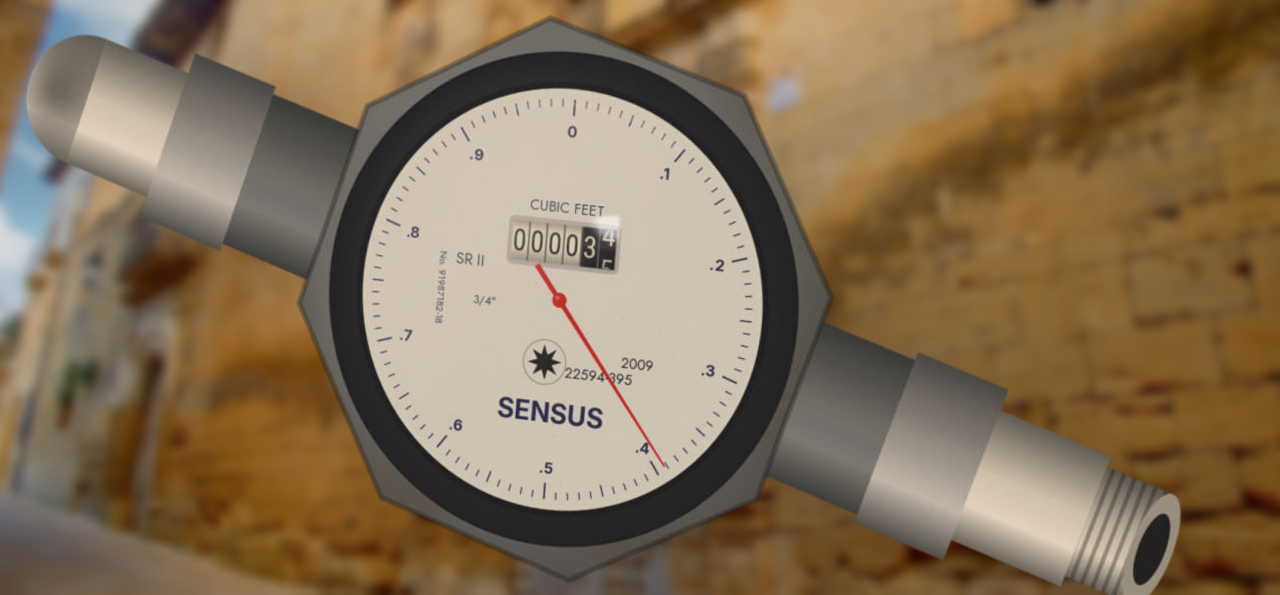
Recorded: 34.39 ft³
